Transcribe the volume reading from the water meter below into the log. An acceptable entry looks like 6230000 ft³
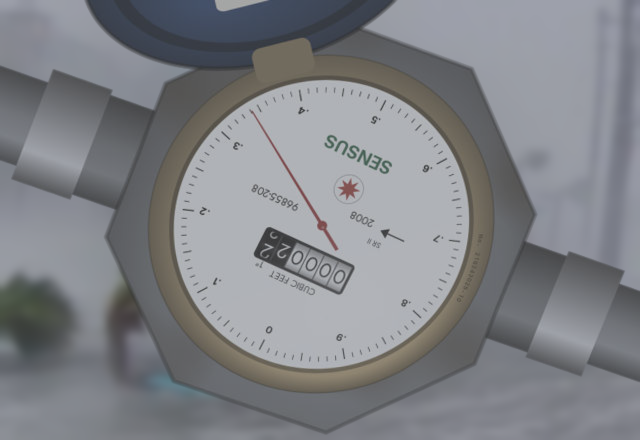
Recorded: 22.34 ft³
